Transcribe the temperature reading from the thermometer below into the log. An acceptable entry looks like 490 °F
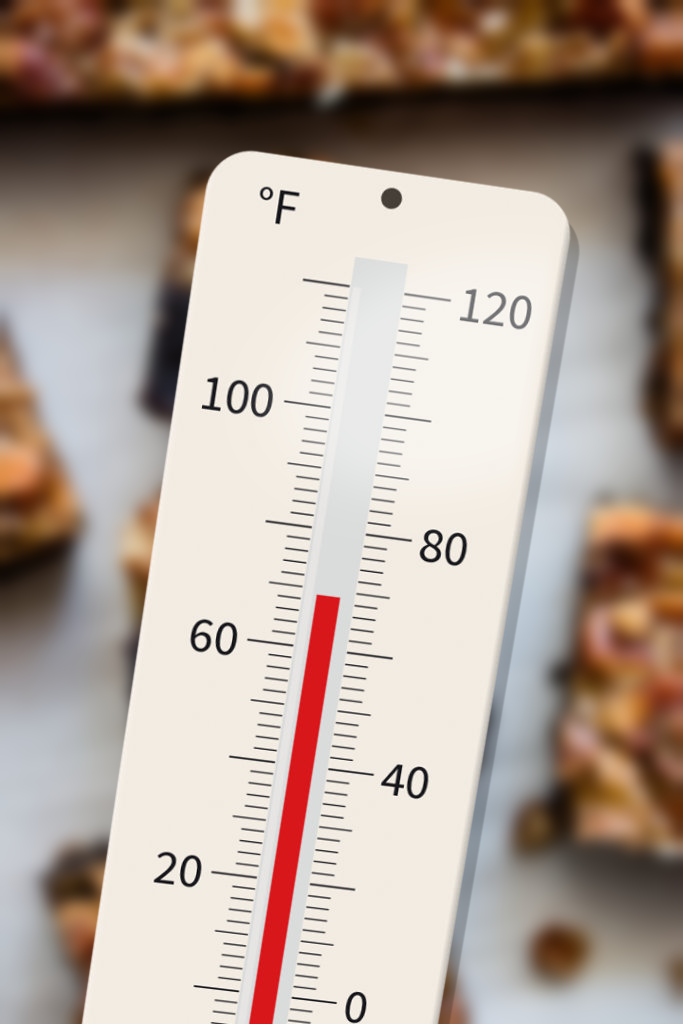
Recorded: 69 °F
